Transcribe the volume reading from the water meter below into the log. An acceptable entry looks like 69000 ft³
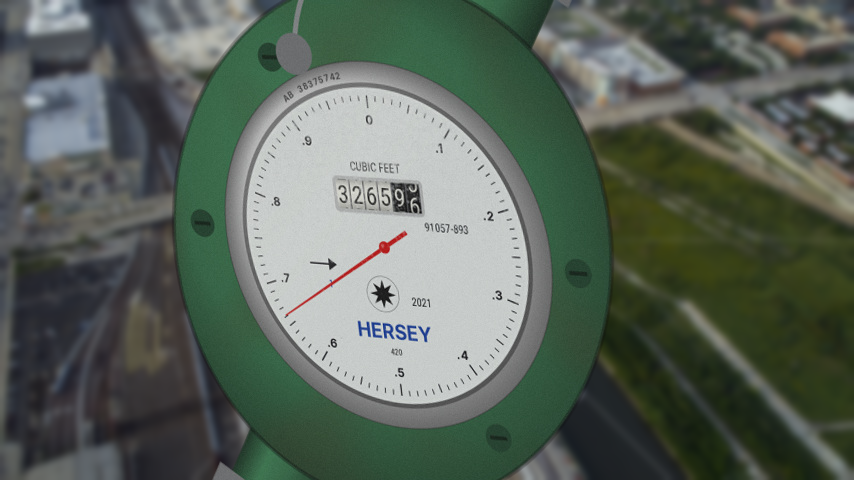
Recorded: 326595.66 ft³
